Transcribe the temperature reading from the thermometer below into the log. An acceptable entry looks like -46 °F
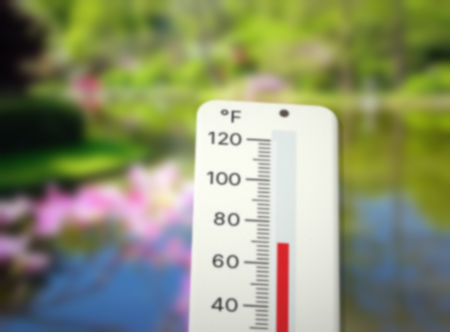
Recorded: 70 °F
